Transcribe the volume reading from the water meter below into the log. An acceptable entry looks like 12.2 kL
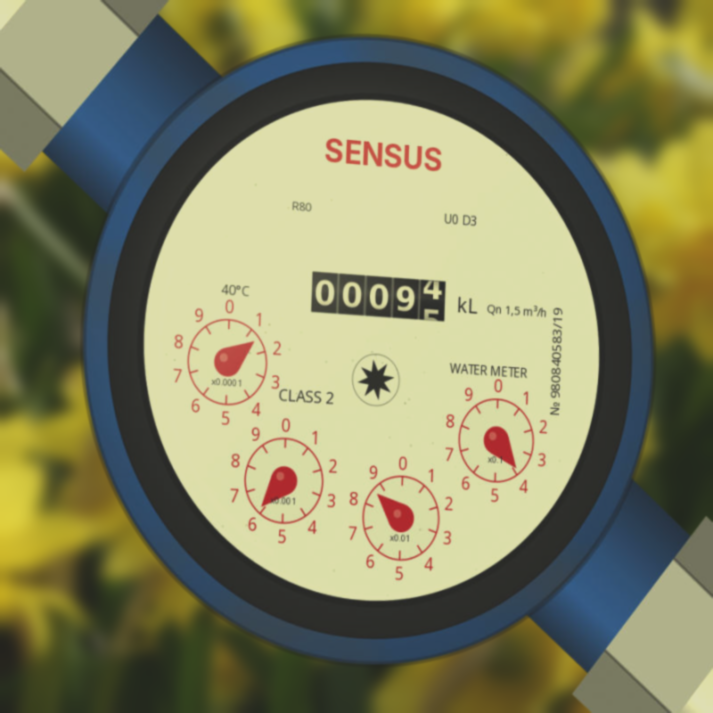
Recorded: 94.3861 kL
